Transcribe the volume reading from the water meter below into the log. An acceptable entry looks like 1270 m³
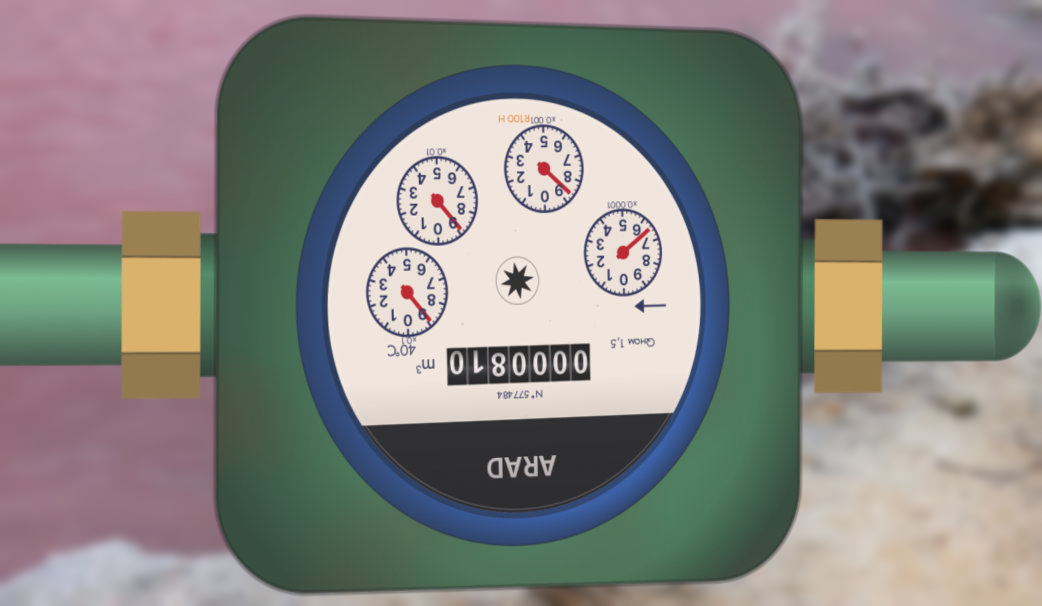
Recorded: 809.8886 m³
